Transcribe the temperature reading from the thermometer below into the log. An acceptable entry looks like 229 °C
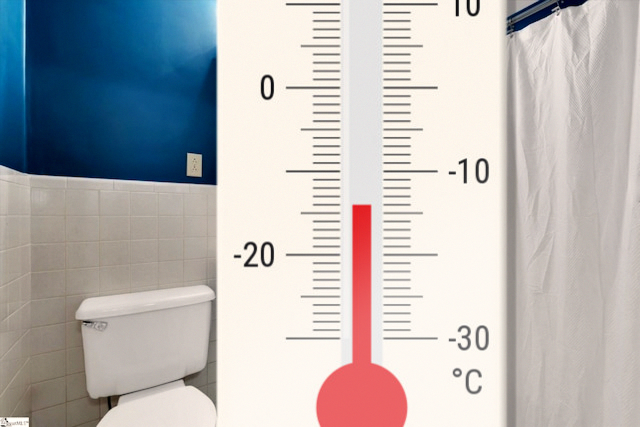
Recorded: -14 °C
